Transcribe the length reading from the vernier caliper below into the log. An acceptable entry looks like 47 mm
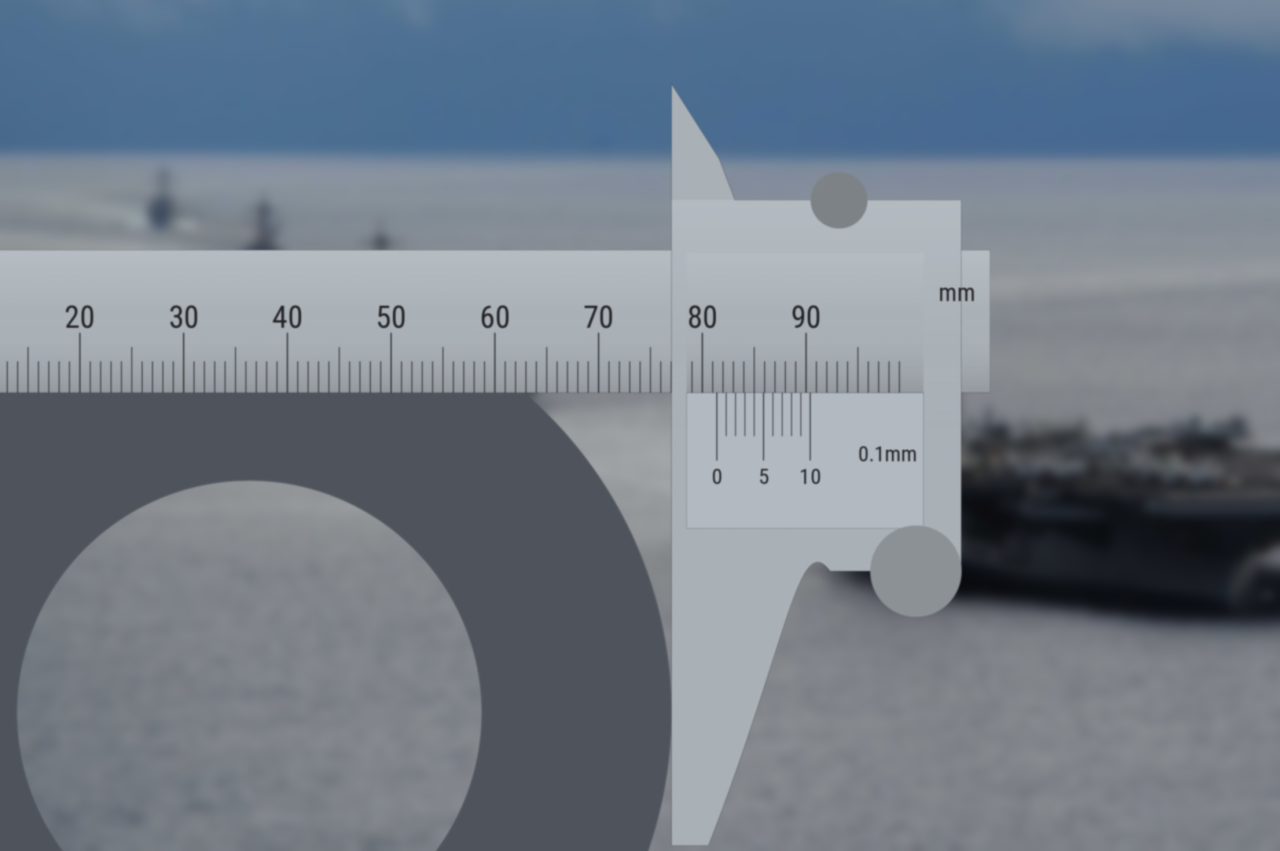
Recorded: 81.4 mm
